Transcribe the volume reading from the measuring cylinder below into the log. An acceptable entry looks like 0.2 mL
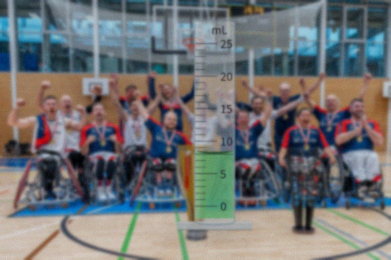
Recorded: 8 mL
